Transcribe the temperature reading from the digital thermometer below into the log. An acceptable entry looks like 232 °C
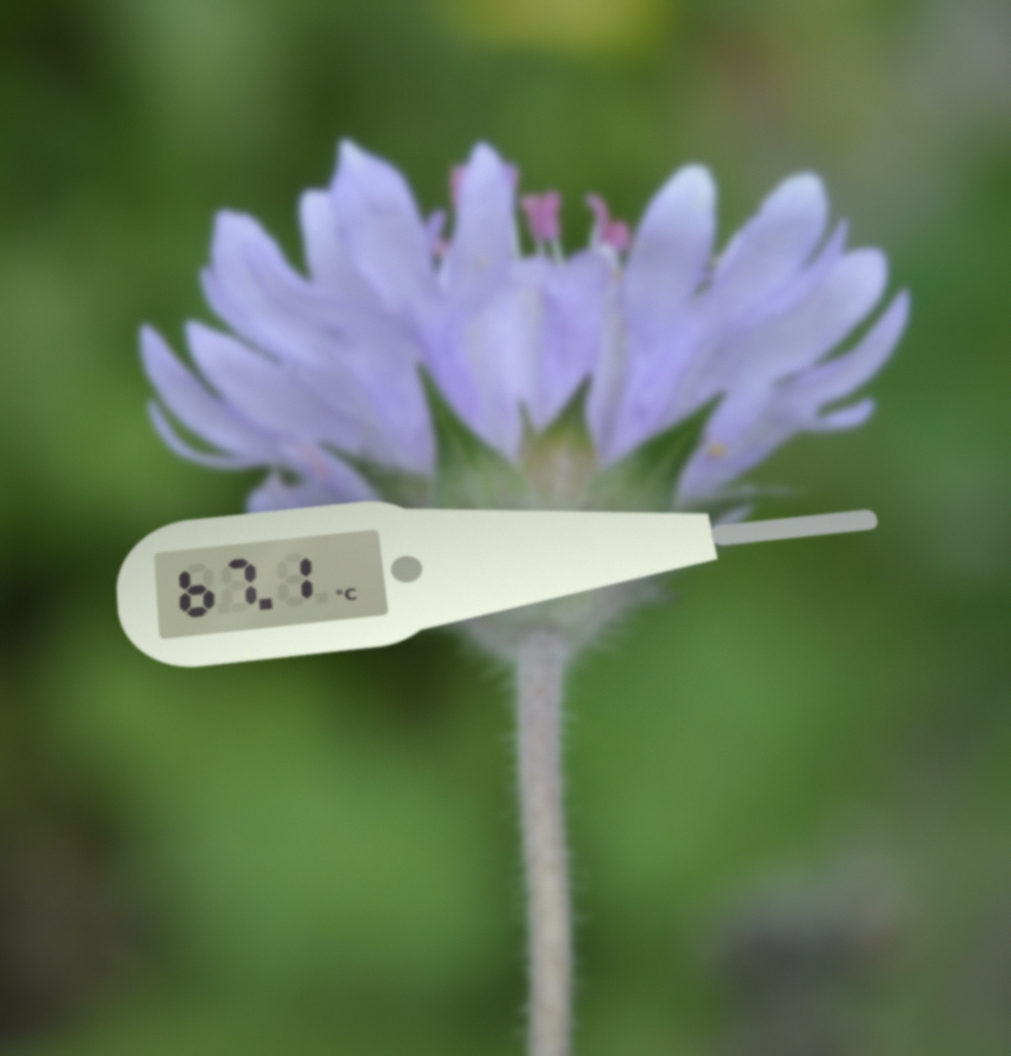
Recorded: 67.1 °C
